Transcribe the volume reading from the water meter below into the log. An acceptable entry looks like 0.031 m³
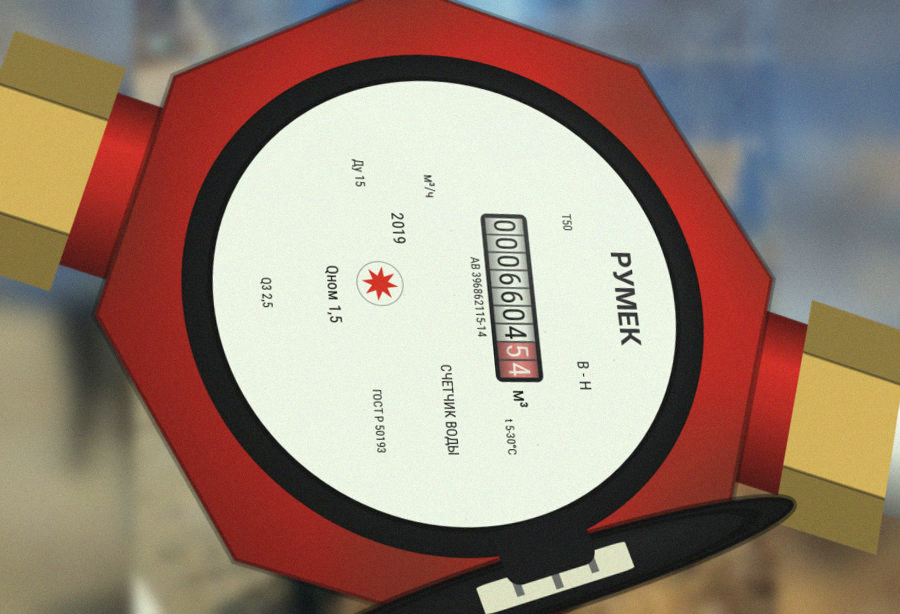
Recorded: 6604.54 m³
